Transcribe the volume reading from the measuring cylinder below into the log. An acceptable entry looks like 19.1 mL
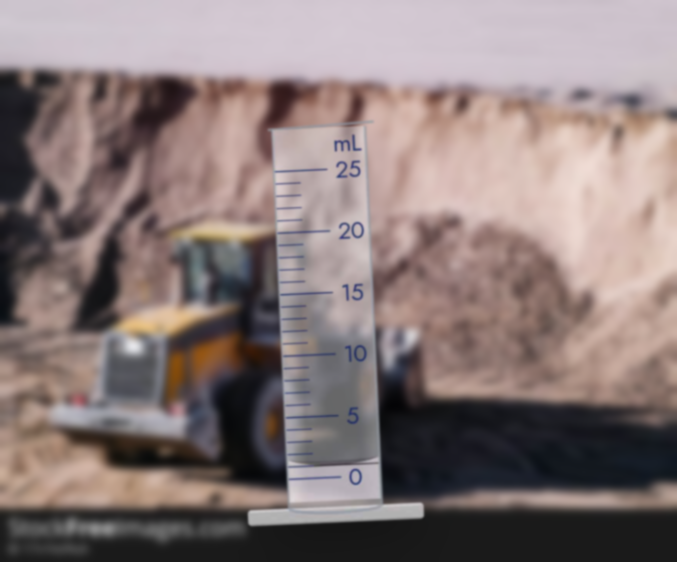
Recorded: 1 mL
